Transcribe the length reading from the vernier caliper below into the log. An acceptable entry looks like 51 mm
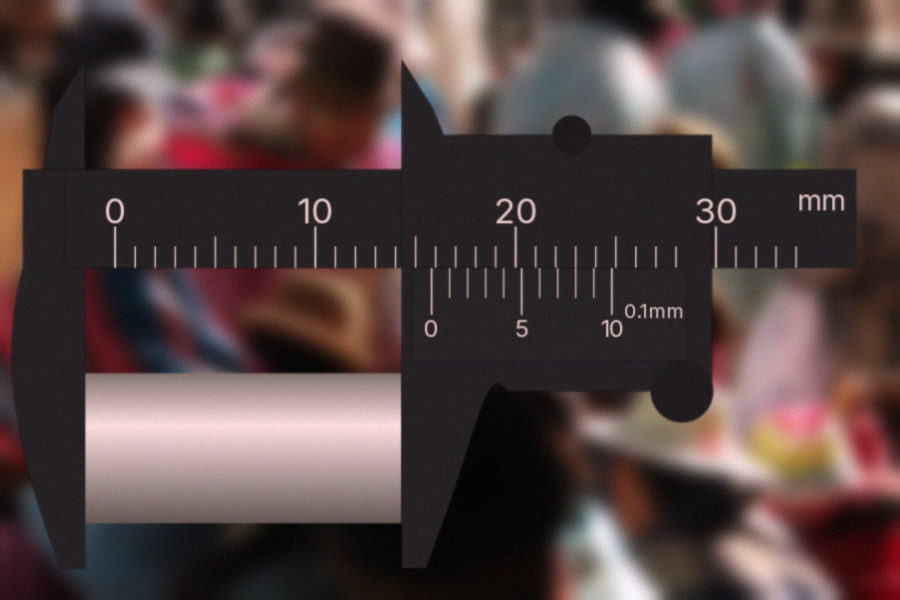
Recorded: 15.8 mm
